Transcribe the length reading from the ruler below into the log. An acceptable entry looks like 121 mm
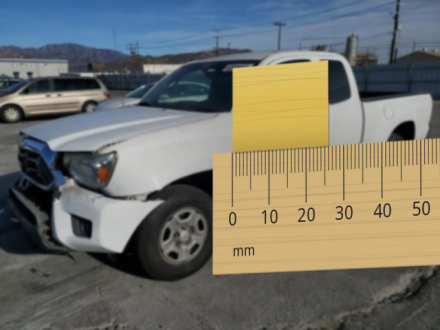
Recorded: 26 mm
